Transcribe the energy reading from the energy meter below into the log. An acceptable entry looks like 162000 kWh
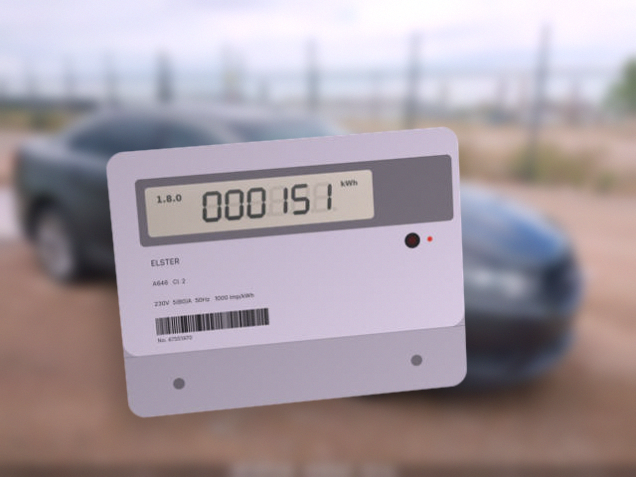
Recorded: 151 kWh
